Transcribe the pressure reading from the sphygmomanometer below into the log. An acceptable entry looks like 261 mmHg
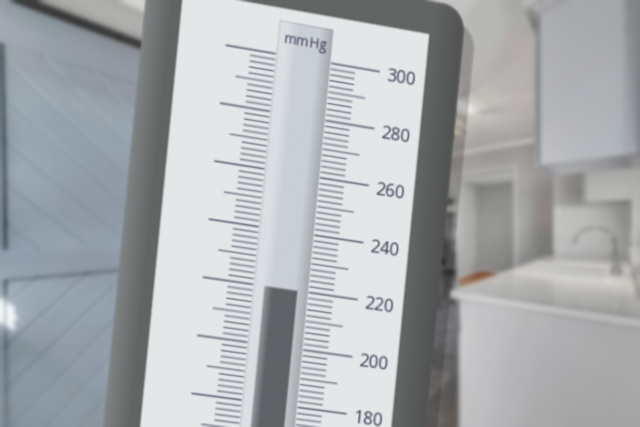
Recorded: 220 mmHg
